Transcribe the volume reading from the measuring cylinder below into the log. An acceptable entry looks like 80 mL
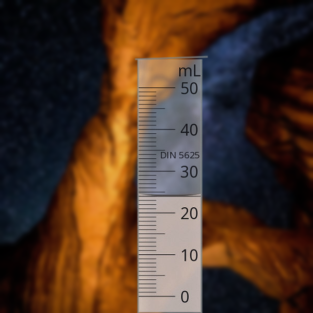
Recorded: 24 mL
